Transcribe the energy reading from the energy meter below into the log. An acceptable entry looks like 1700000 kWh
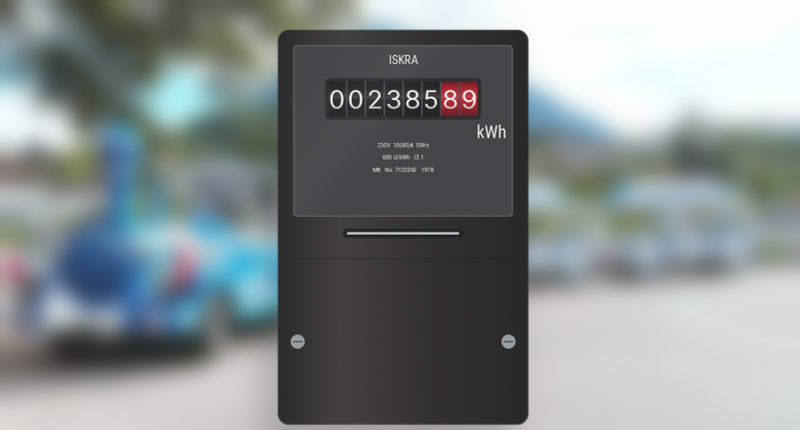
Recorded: 2385.89 kWh
